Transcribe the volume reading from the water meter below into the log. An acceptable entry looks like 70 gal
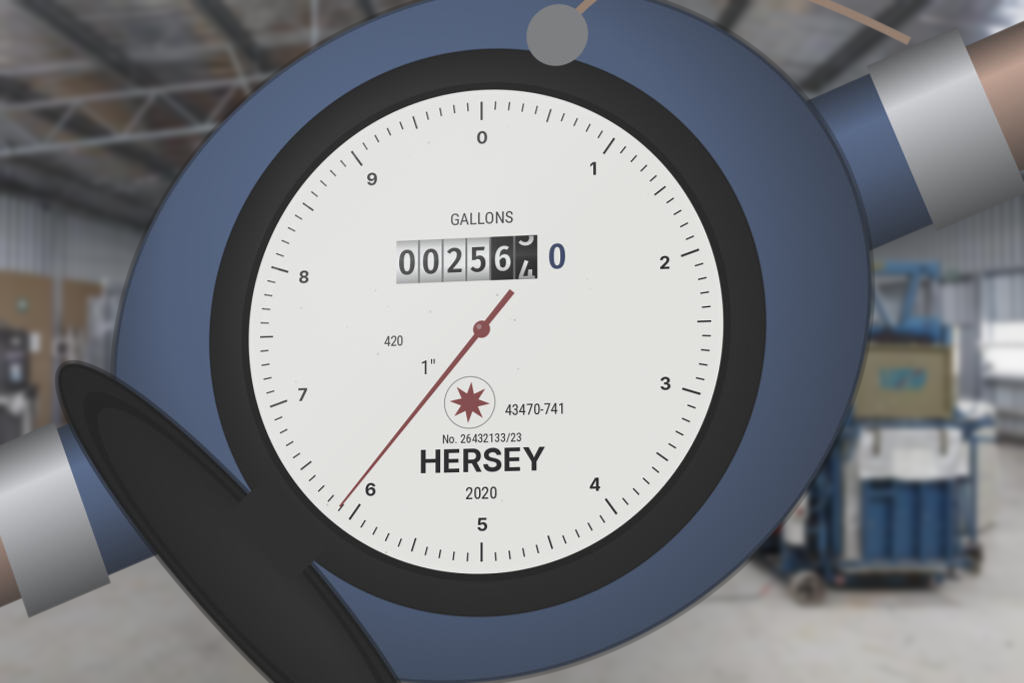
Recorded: 25636.1 gal
